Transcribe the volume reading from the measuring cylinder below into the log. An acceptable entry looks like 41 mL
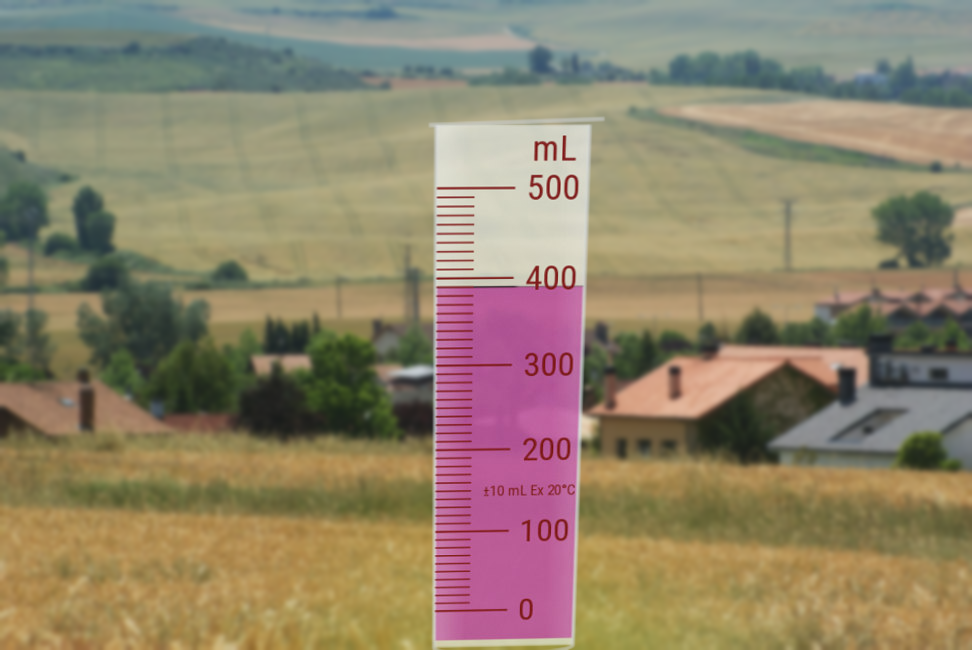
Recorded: 390 mL
